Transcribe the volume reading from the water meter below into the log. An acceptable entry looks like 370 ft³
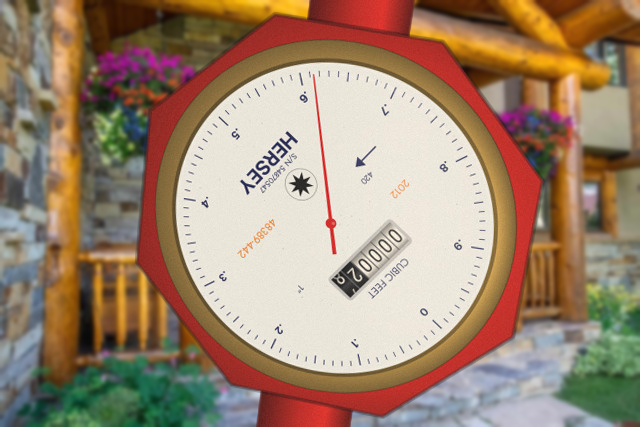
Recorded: 27.61 ft³
